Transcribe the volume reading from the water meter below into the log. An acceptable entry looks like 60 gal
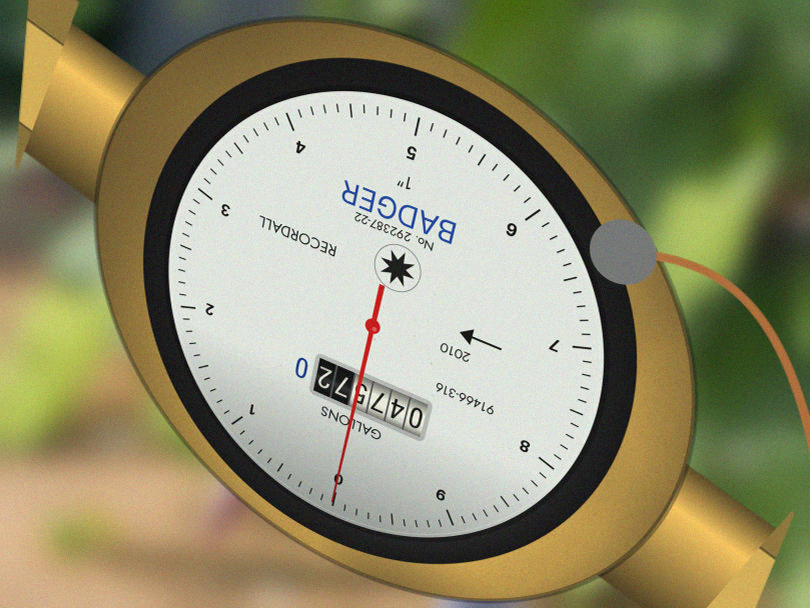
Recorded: 475720.0 gal
